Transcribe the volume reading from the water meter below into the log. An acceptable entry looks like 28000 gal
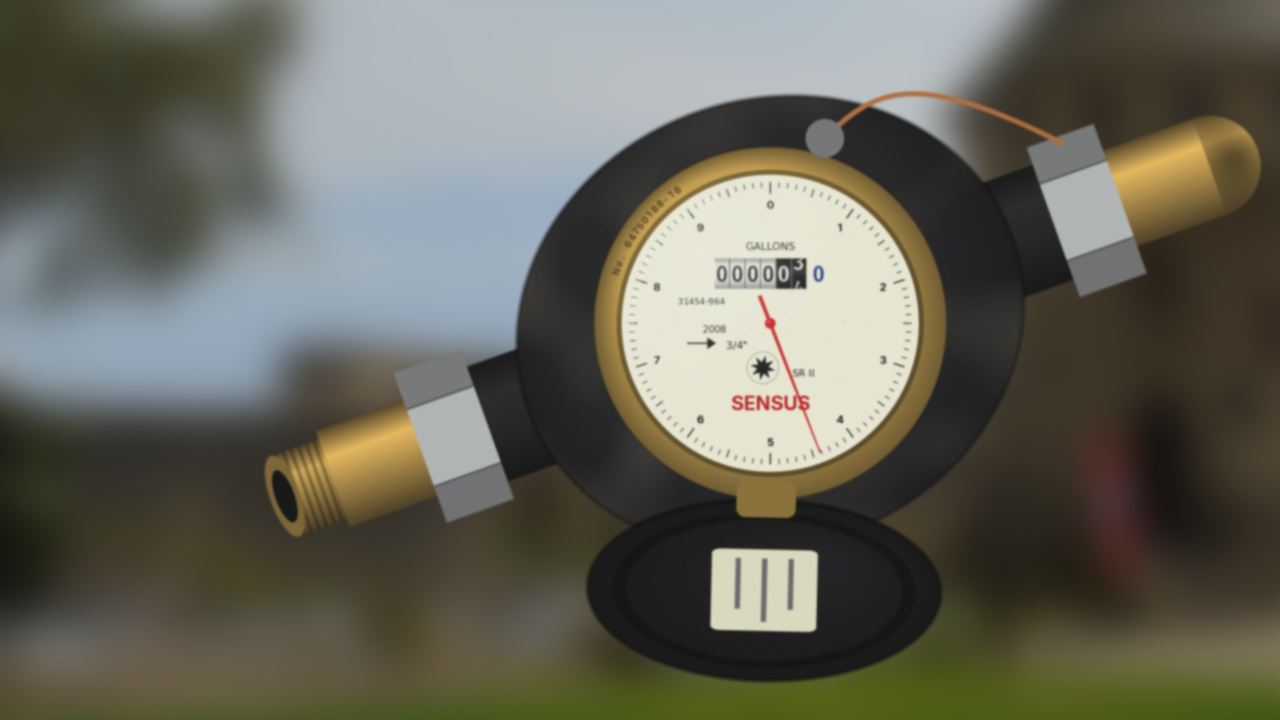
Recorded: 34.4 gal
